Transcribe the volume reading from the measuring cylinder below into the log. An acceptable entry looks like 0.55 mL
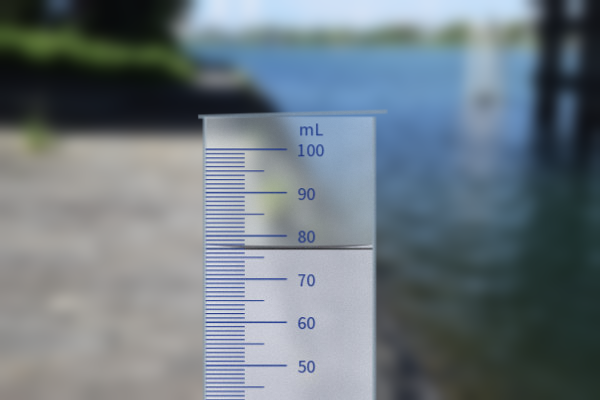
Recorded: 77 mL
